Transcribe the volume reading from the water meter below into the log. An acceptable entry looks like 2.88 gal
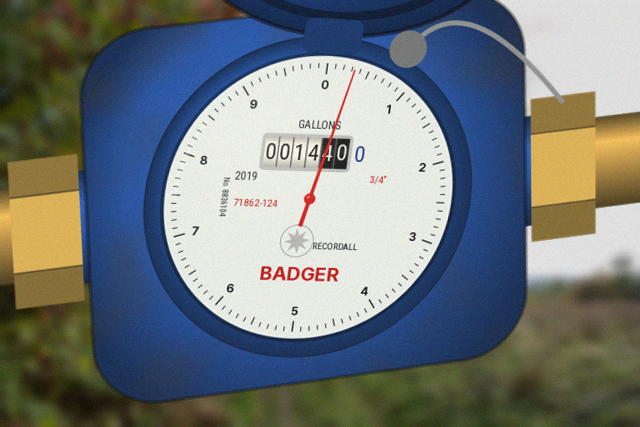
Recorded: 14400.3 gal
